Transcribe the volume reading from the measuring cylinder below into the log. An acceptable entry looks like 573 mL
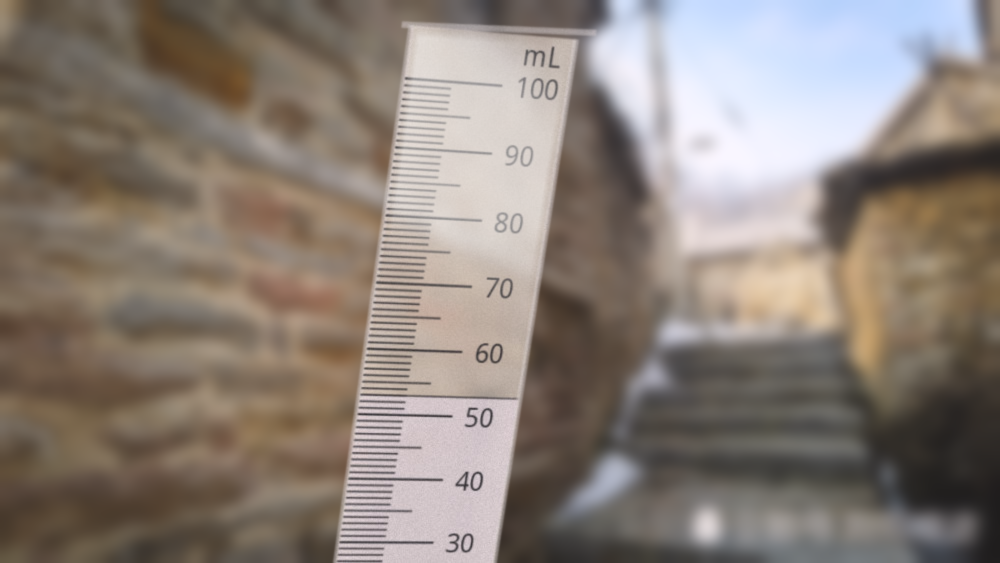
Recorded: 53 mL
